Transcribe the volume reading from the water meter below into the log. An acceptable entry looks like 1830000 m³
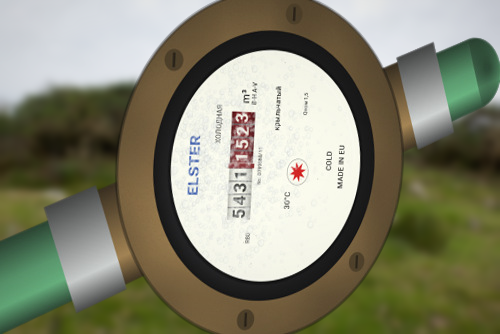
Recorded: 5431.1523 m³
